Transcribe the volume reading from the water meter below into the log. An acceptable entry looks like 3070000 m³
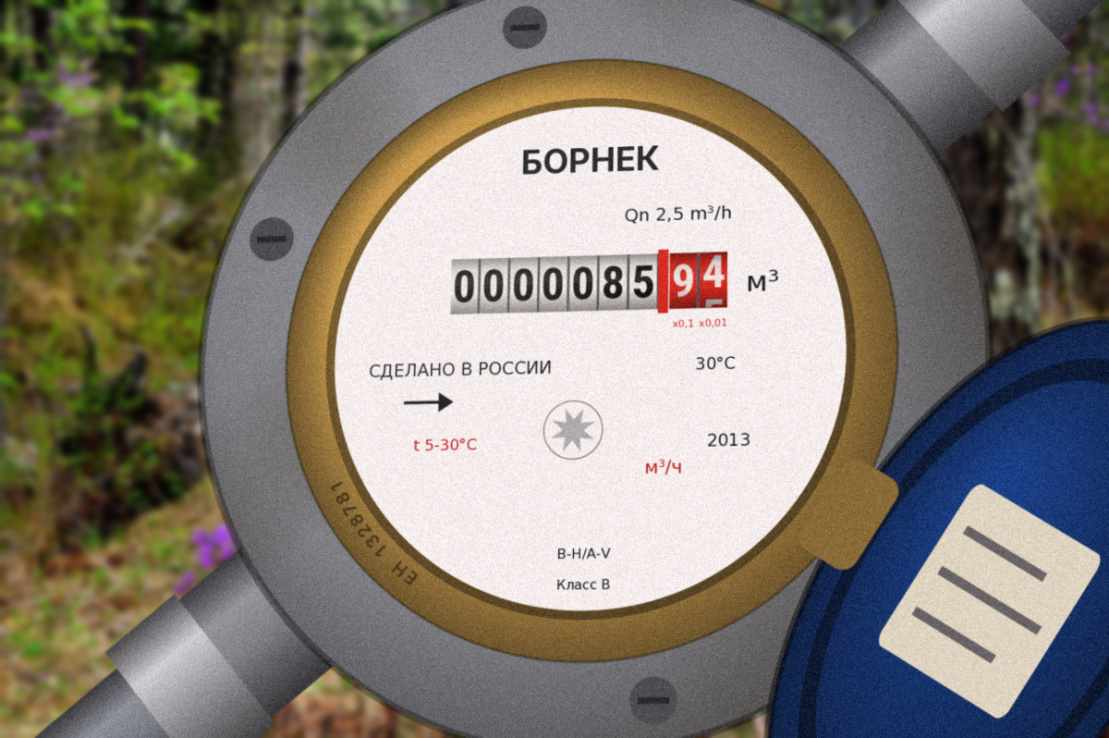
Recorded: 85.94 m³
